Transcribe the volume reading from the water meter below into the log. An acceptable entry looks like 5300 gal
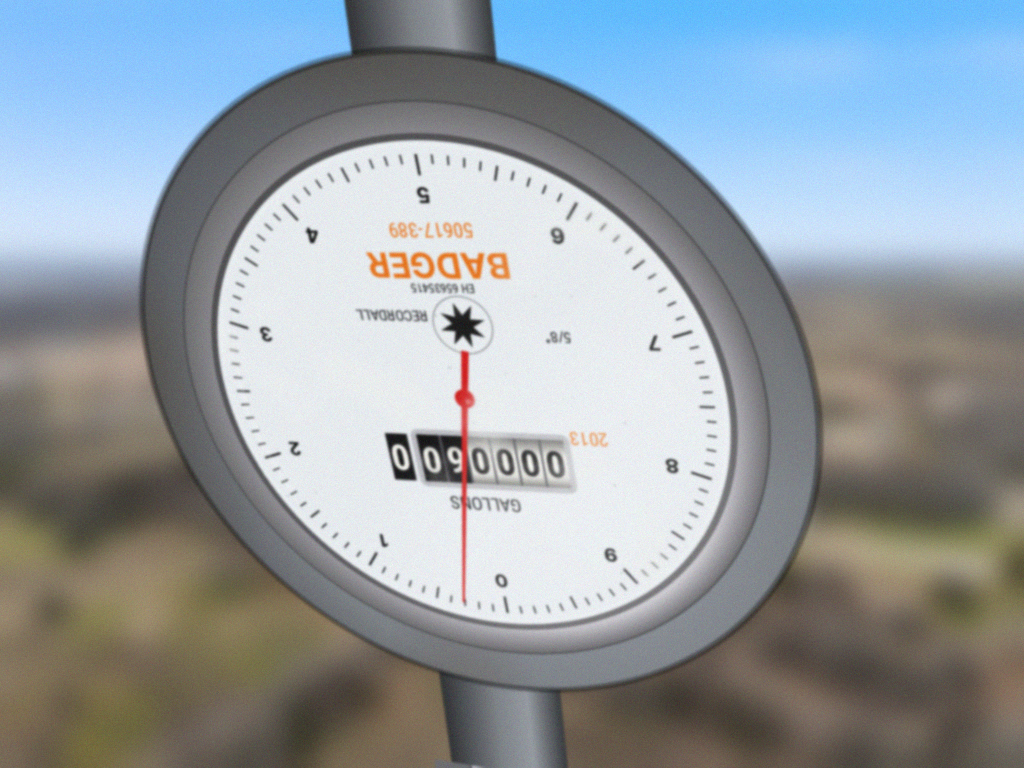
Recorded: 600.3 gal
